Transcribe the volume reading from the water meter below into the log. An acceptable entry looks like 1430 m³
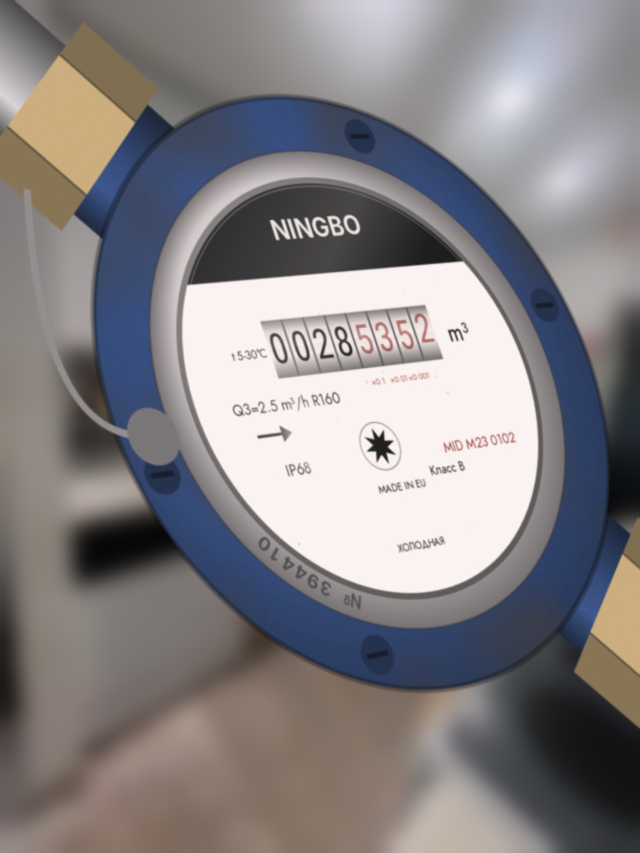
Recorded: 28.5352 m³
